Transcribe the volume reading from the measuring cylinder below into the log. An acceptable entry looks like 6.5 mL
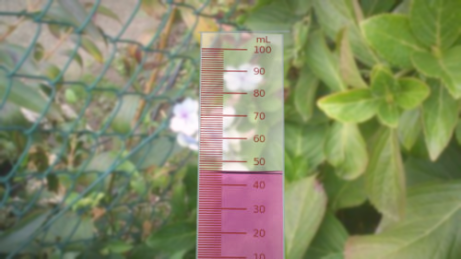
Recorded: 45 mL
